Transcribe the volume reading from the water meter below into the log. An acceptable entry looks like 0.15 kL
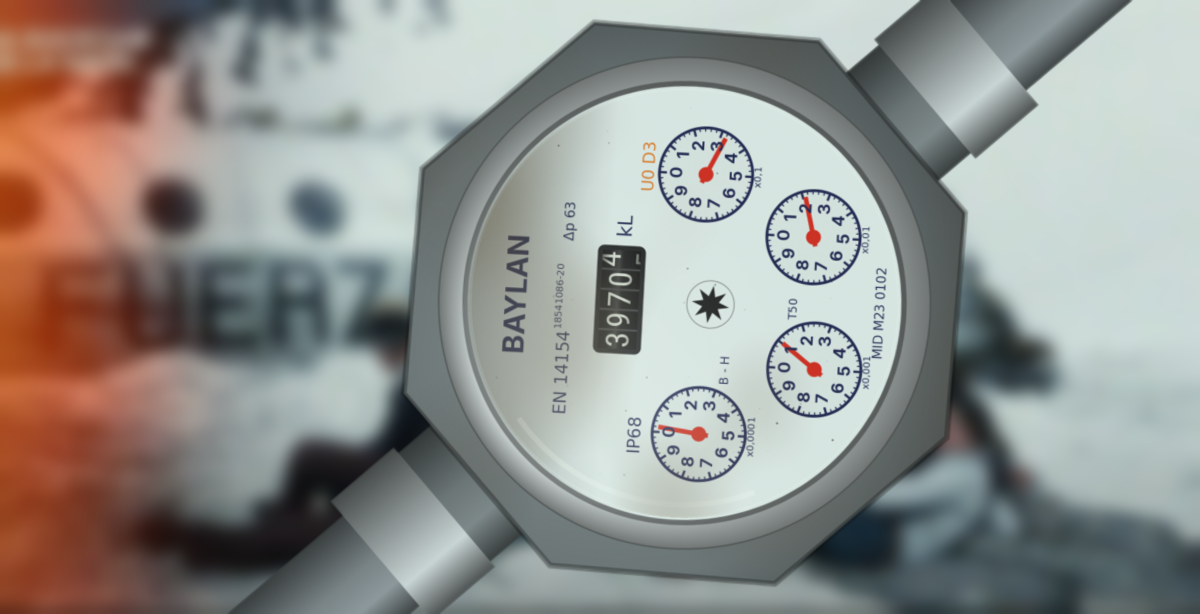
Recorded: 39704.3210 kL
